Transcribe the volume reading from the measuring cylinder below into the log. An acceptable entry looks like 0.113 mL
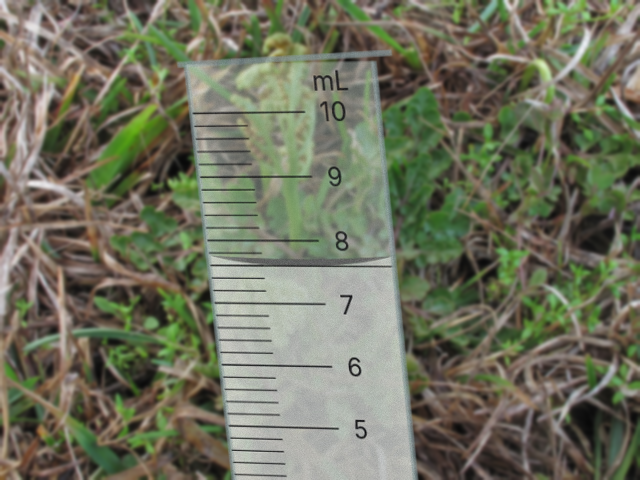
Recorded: 7.6 mL
